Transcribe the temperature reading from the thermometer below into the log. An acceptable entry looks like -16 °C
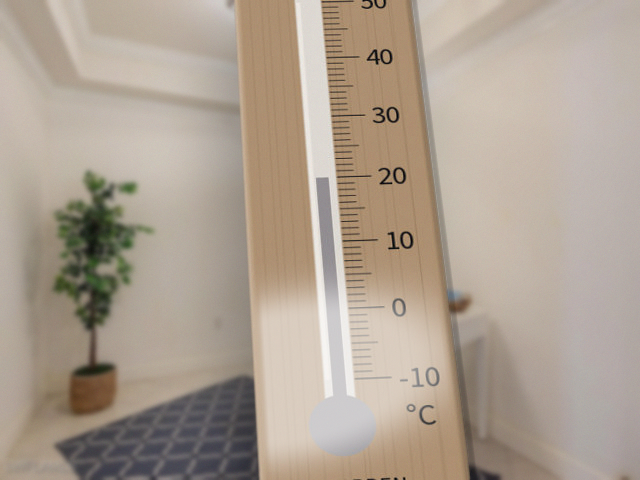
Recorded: 20 °C
